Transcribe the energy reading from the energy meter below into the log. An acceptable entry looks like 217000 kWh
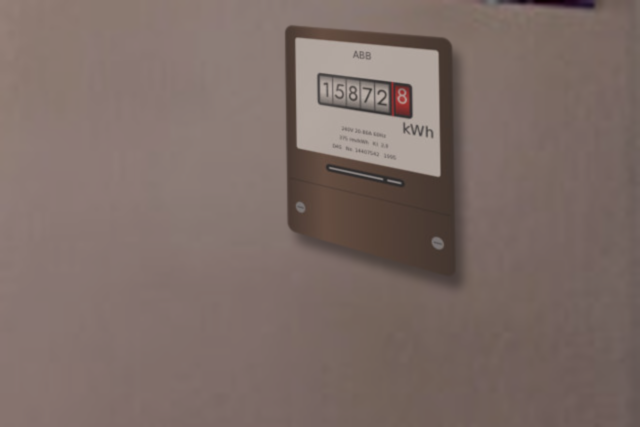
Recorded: 15872.8 kWh
